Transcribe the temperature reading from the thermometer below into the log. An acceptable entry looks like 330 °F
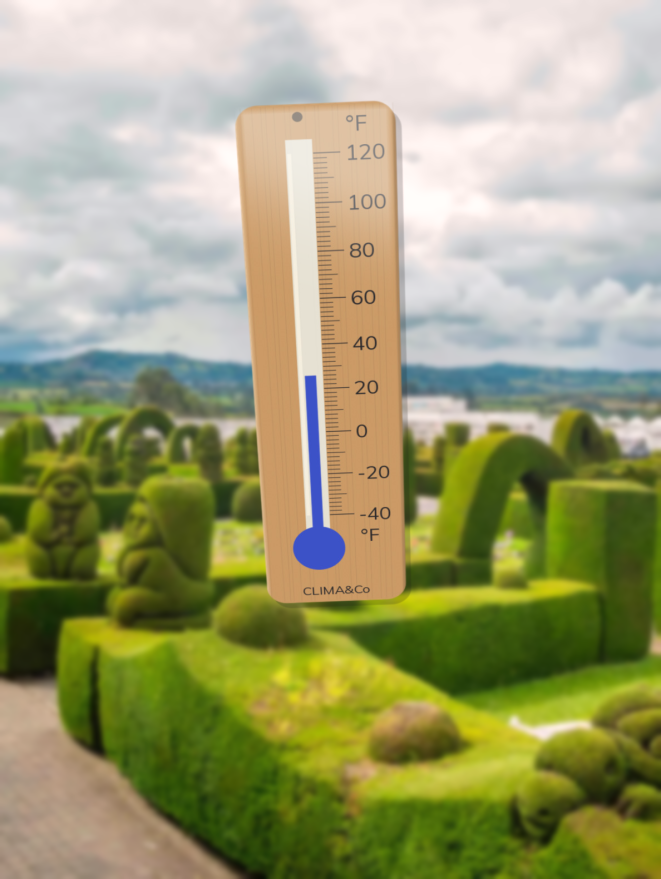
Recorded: 26 °F
